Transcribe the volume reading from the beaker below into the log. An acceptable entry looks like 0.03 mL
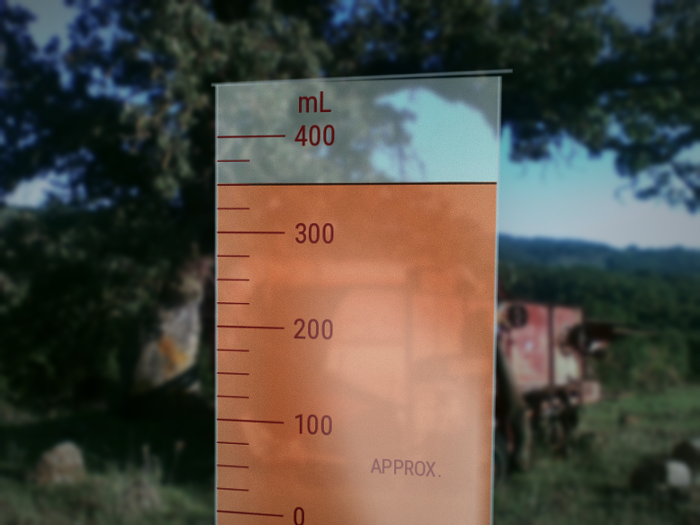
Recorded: 350 mL
